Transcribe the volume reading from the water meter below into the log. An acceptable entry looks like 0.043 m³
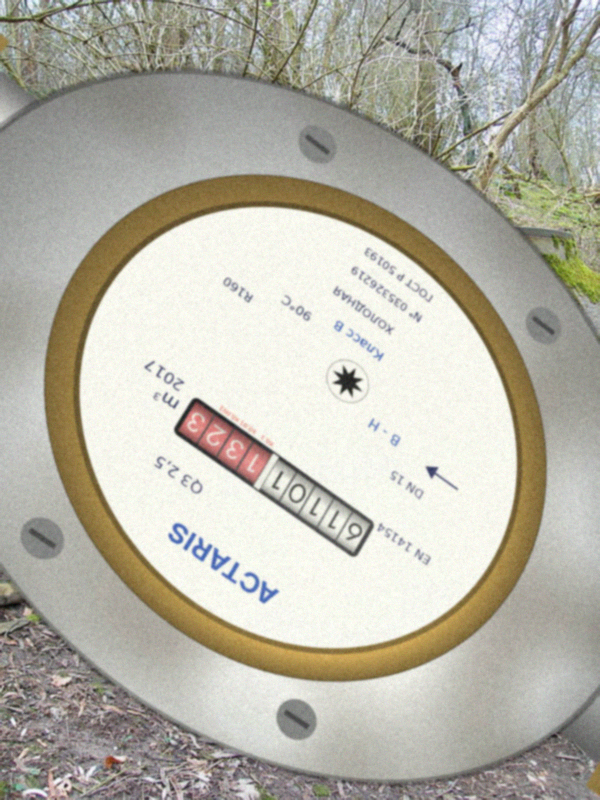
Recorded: 61101.1323 m³
